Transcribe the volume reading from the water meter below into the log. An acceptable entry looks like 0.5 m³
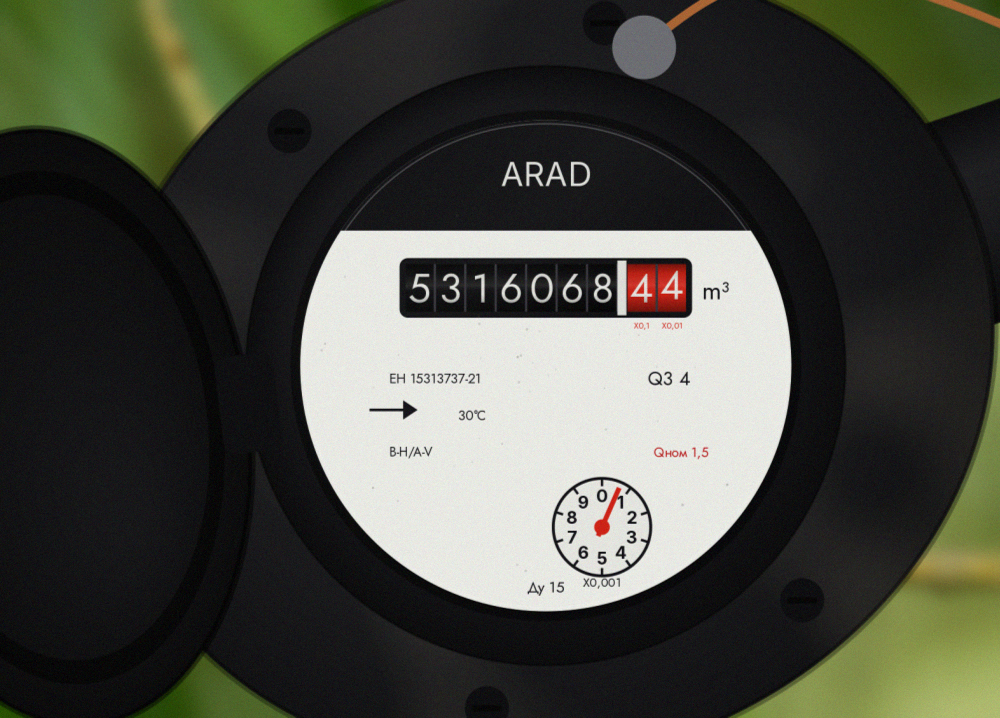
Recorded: 5316068.440 m³
